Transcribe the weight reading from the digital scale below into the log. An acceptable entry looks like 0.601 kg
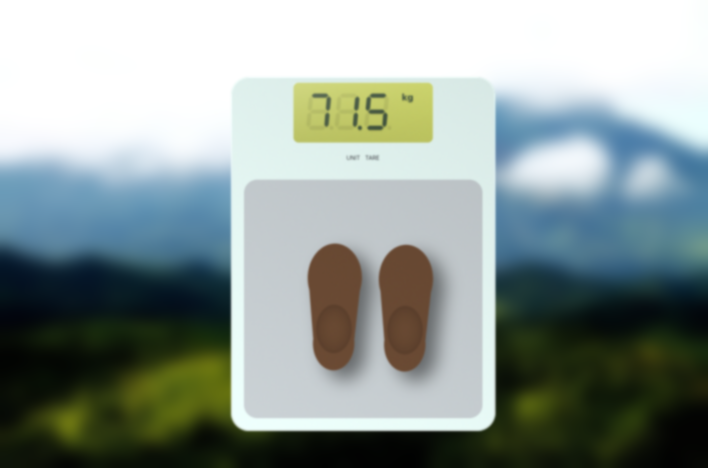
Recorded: 71.5 kg
